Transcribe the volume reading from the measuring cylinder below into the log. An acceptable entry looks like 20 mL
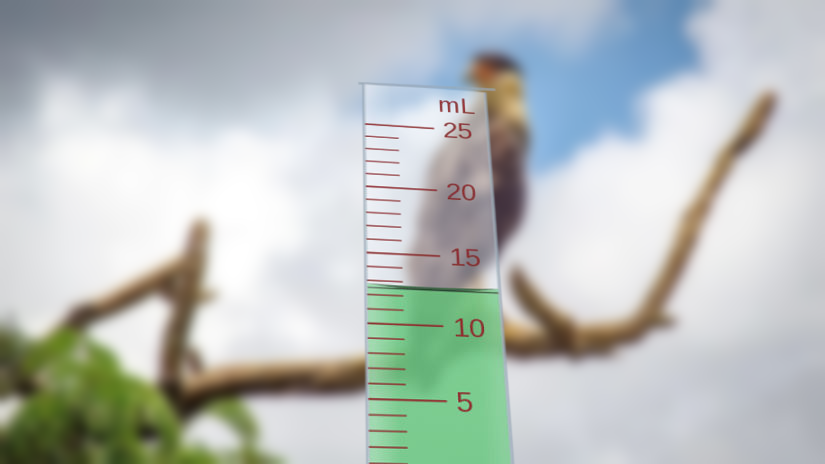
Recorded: 12.5 mL
